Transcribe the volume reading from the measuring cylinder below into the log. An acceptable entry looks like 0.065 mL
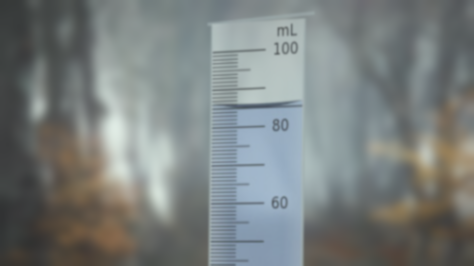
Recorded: 85 mL
